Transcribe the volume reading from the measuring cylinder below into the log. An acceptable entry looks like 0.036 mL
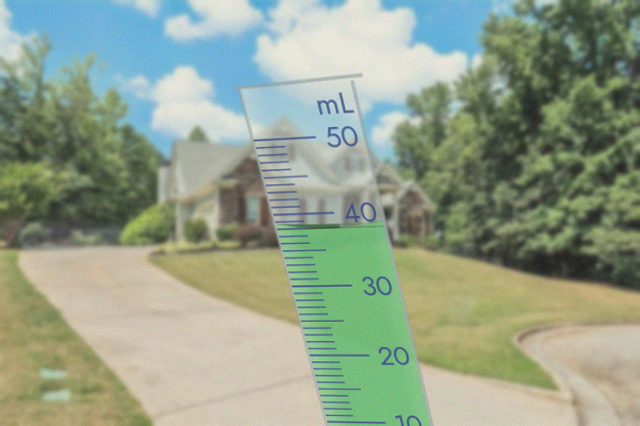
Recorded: 38 mL
